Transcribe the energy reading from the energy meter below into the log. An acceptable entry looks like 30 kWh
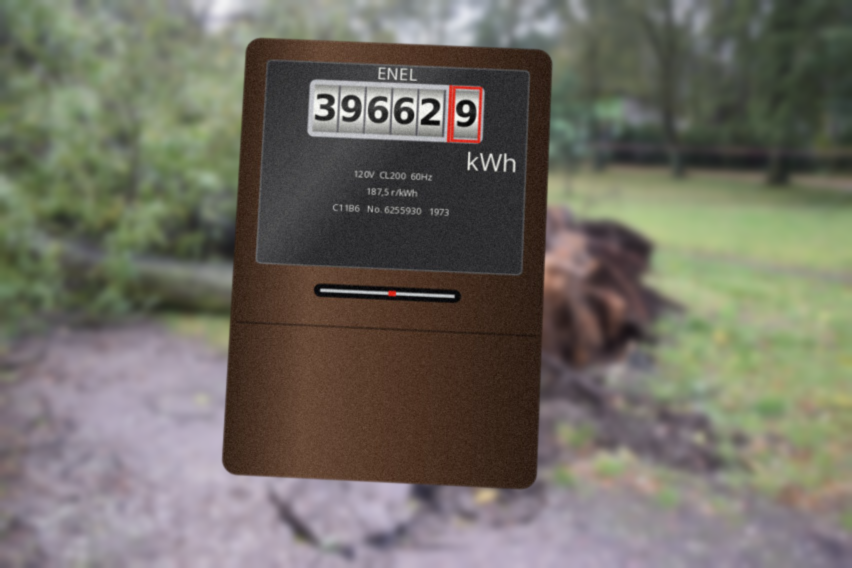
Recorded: 39662.9 kWh
